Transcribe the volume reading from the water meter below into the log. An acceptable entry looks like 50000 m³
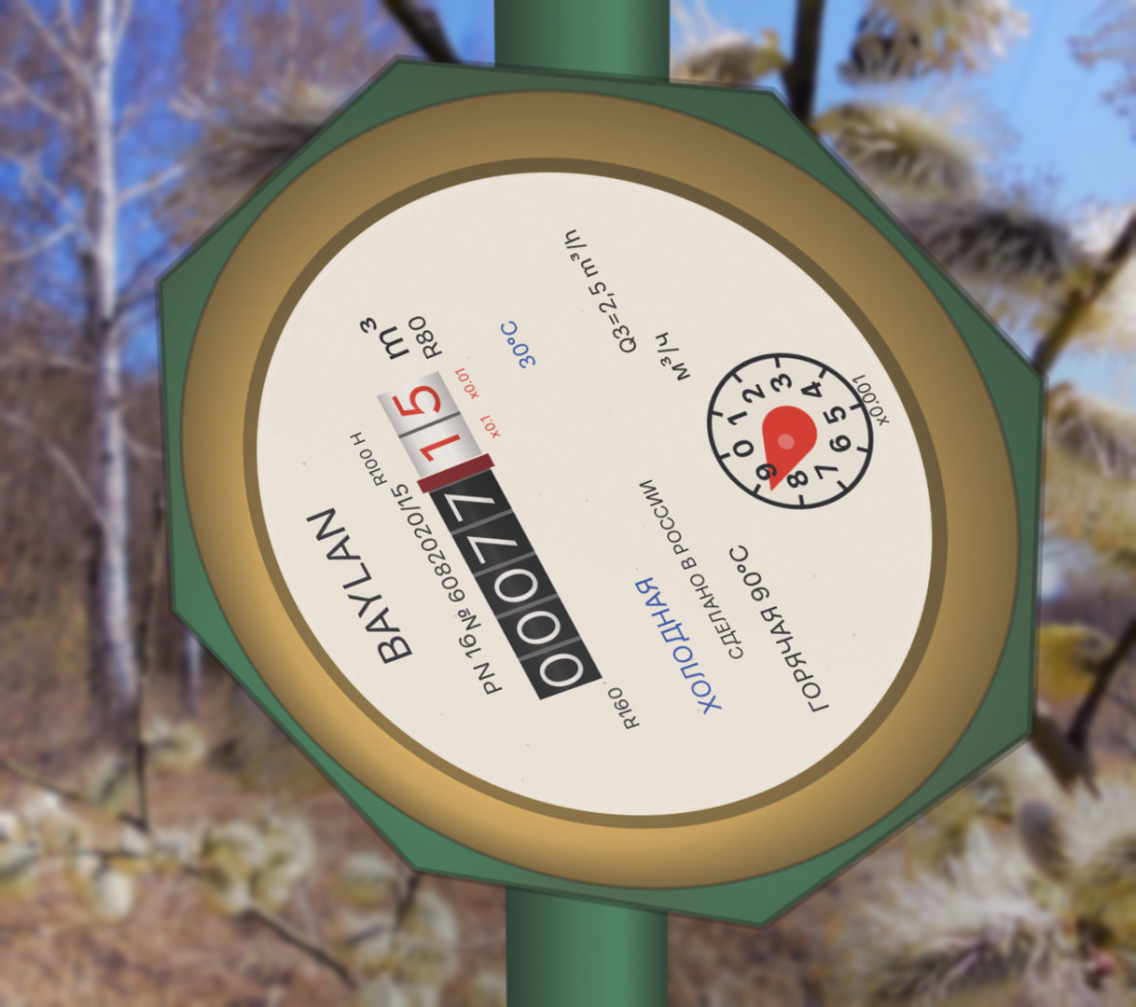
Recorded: 77.158 m³
